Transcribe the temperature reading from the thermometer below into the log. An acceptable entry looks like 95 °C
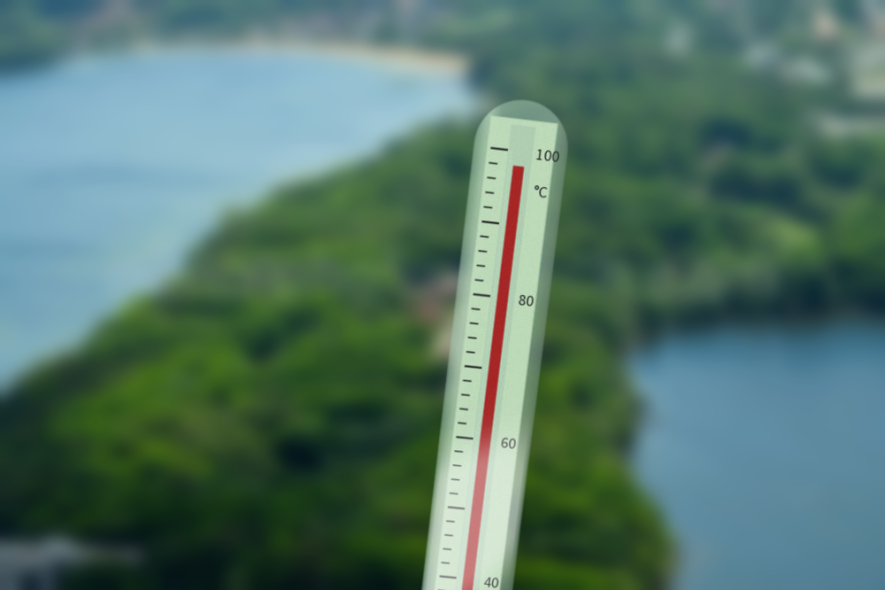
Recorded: 98 °C
